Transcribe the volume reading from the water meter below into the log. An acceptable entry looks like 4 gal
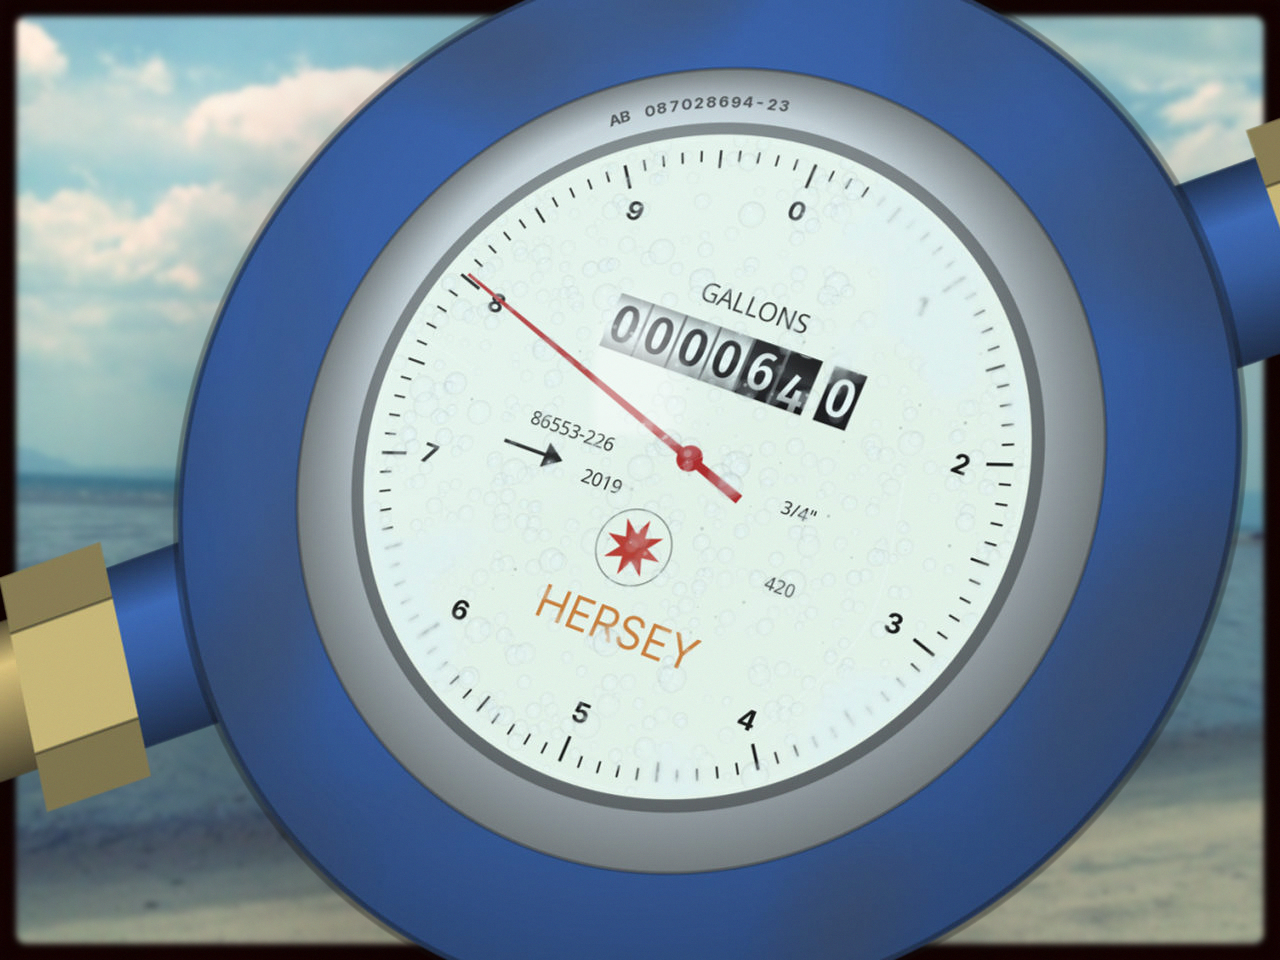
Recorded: 638.0 gal
